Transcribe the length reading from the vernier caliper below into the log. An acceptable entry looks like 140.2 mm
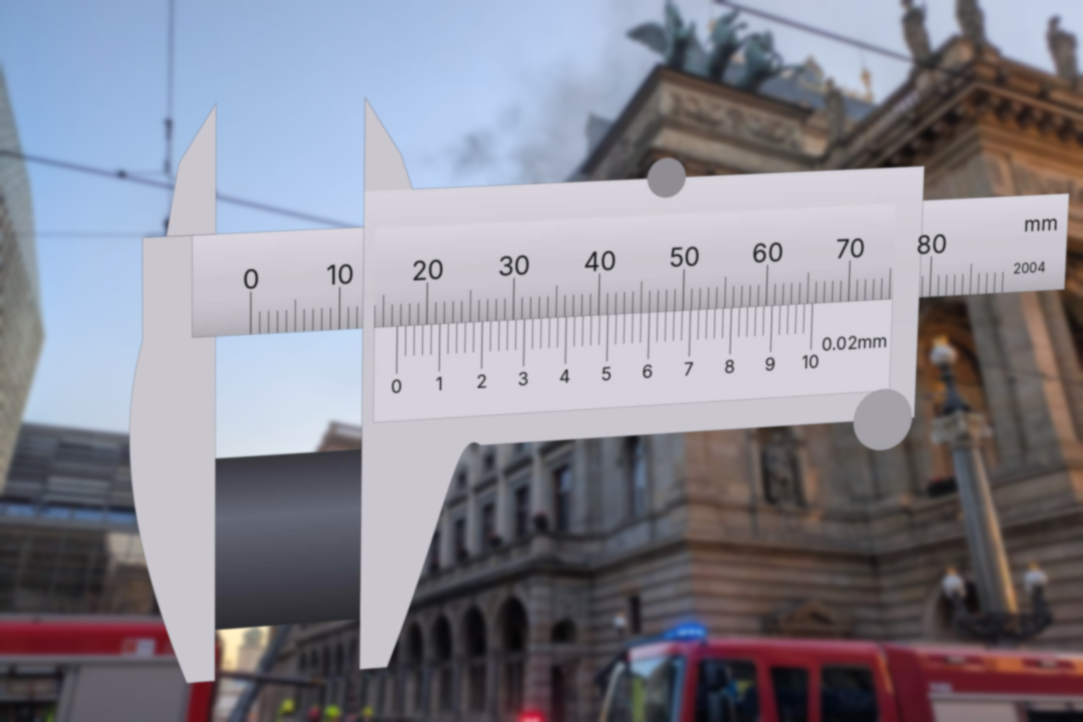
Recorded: 16.6 mm
